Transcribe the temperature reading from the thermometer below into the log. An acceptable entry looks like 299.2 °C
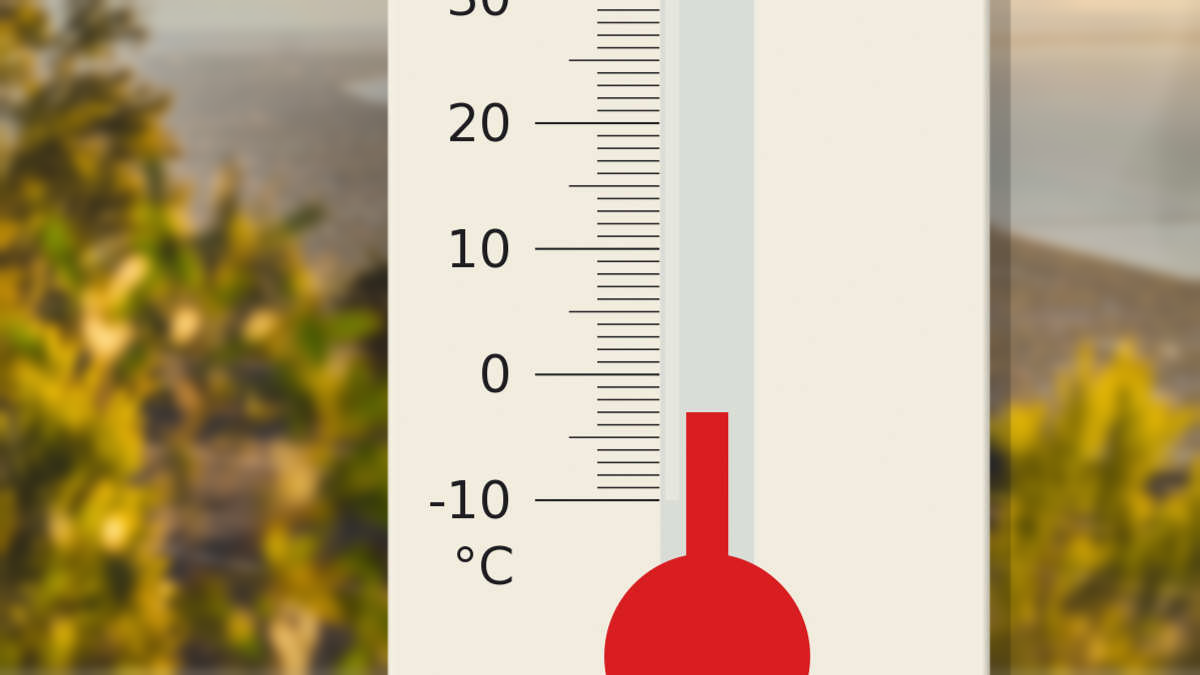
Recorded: -3 °C
